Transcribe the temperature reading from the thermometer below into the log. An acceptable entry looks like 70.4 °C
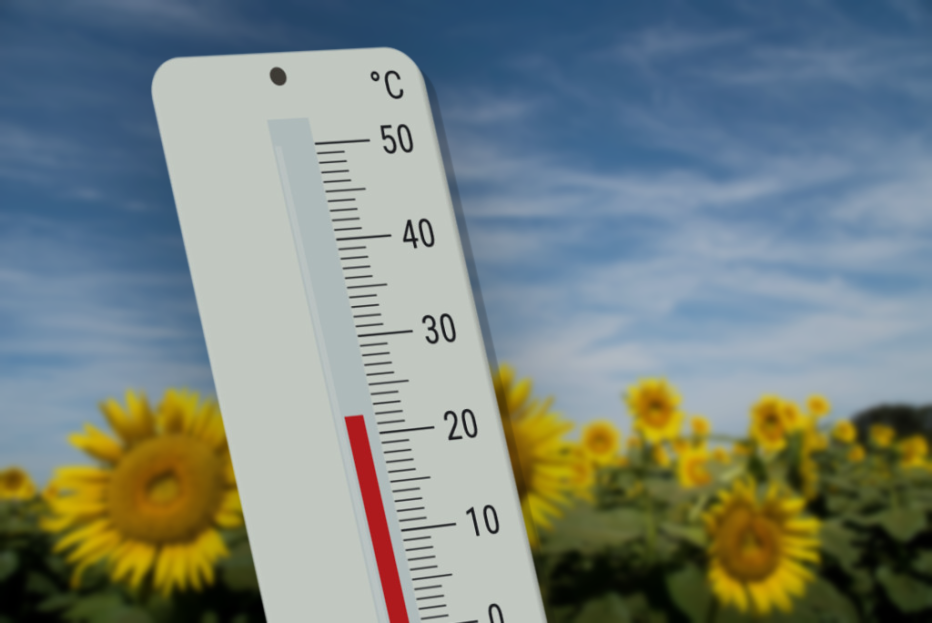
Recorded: 22 °C
